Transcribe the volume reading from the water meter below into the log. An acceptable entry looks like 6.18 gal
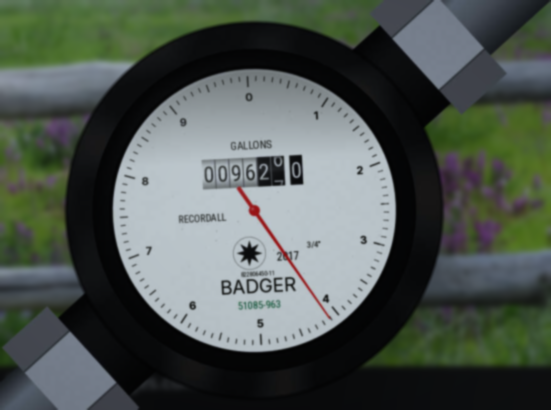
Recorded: 96264.1 gal
